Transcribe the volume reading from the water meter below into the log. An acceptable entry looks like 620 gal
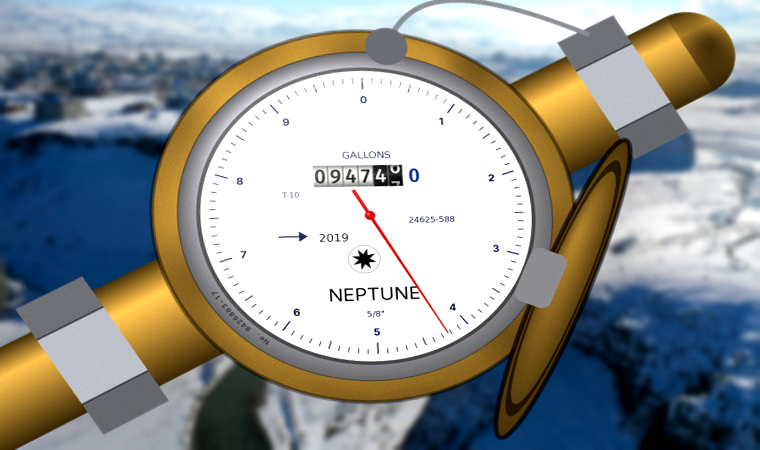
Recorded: 947464.2 gal
